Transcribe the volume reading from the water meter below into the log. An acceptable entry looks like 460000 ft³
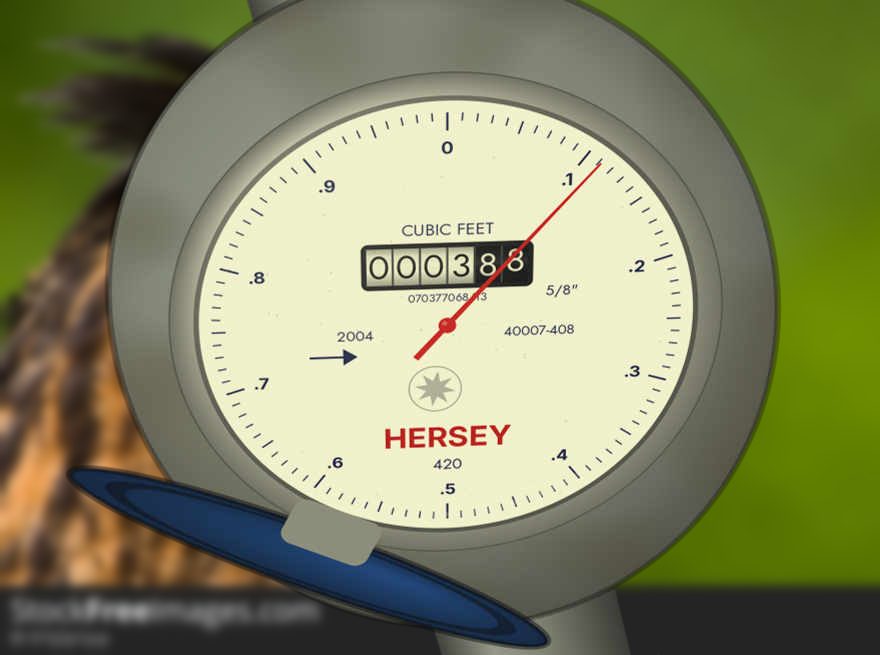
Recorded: 388.11 ft³
